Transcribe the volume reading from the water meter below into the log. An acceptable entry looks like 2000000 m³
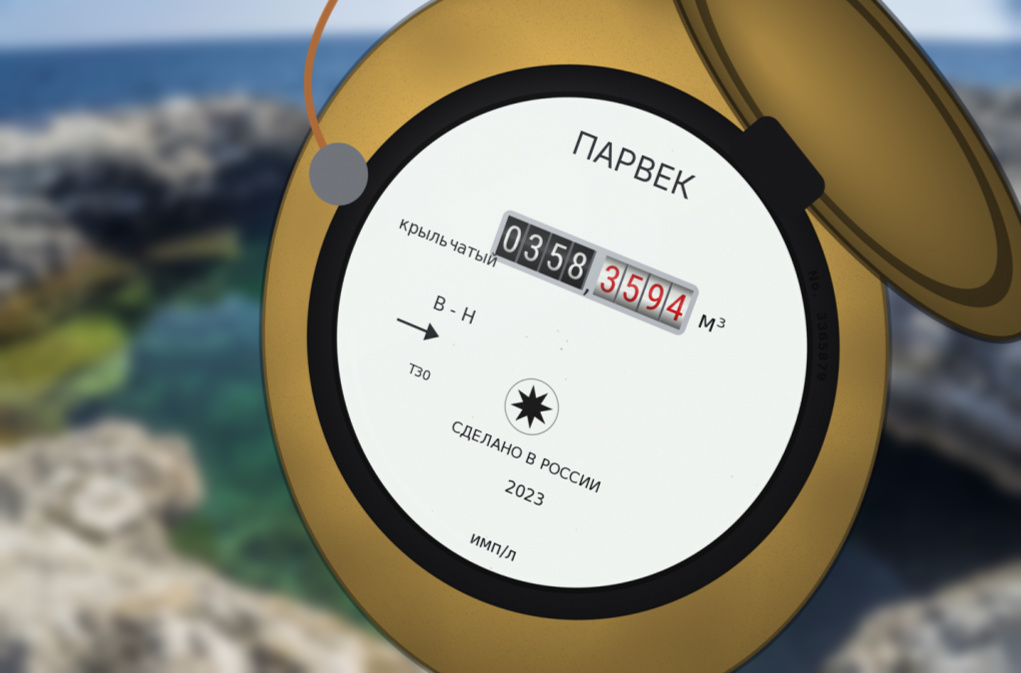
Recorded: 358.3594 m³
